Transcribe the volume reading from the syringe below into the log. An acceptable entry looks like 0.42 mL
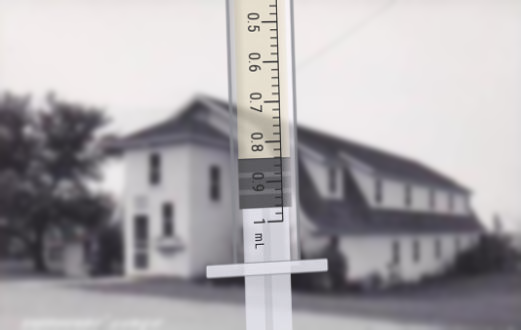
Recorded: 0.84 mL
